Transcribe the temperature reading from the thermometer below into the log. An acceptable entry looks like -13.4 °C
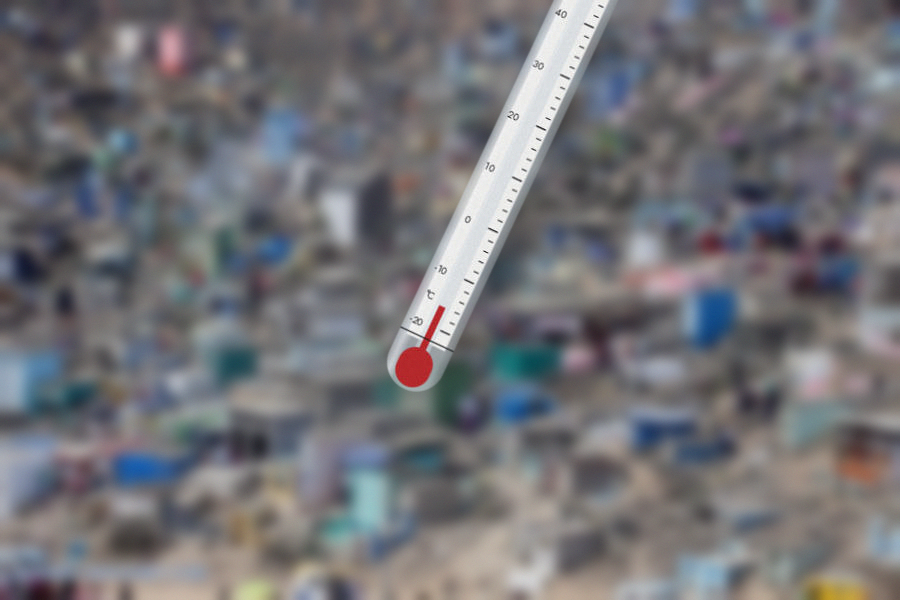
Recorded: -16 °C
